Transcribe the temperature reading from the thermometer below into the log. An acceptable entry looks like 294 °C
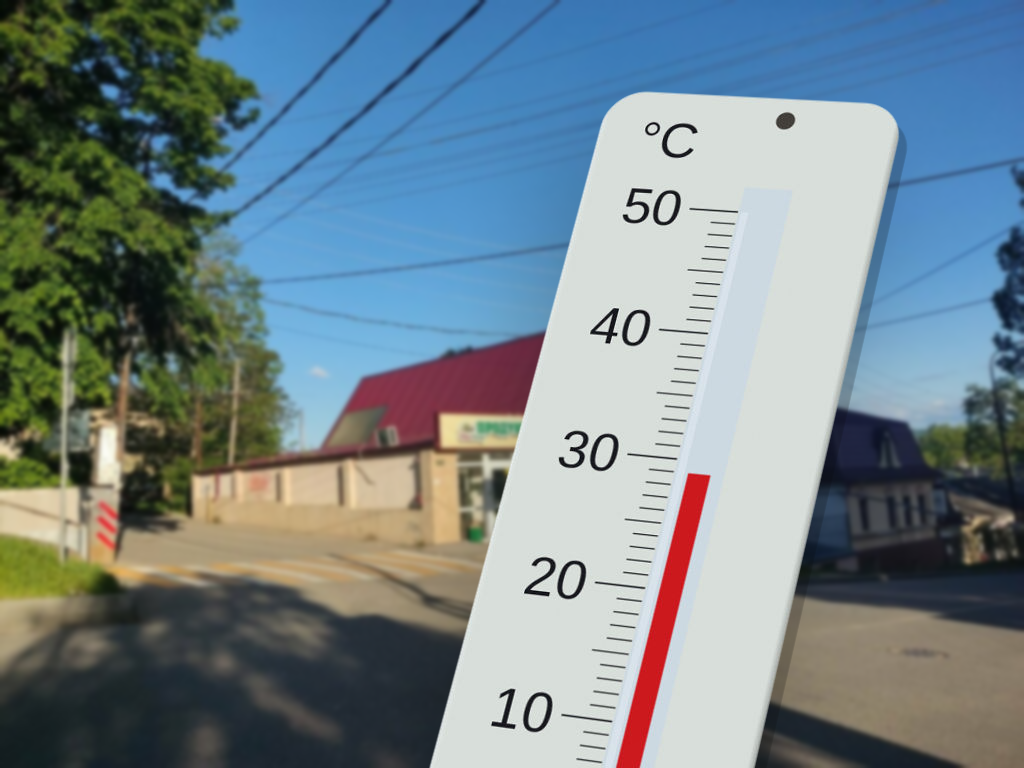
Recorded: 29 °C
